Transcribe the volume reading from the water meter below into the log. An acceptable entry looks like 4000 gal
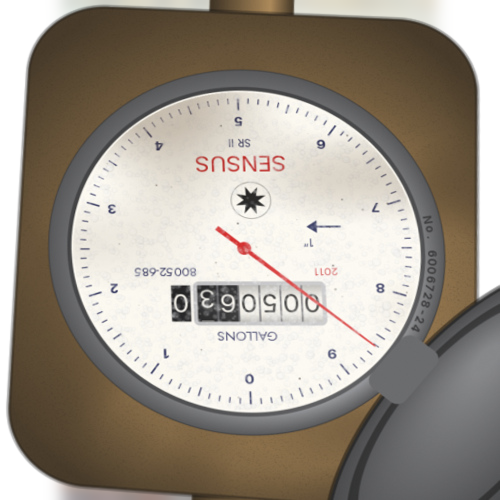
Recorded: 50628.6 gal
